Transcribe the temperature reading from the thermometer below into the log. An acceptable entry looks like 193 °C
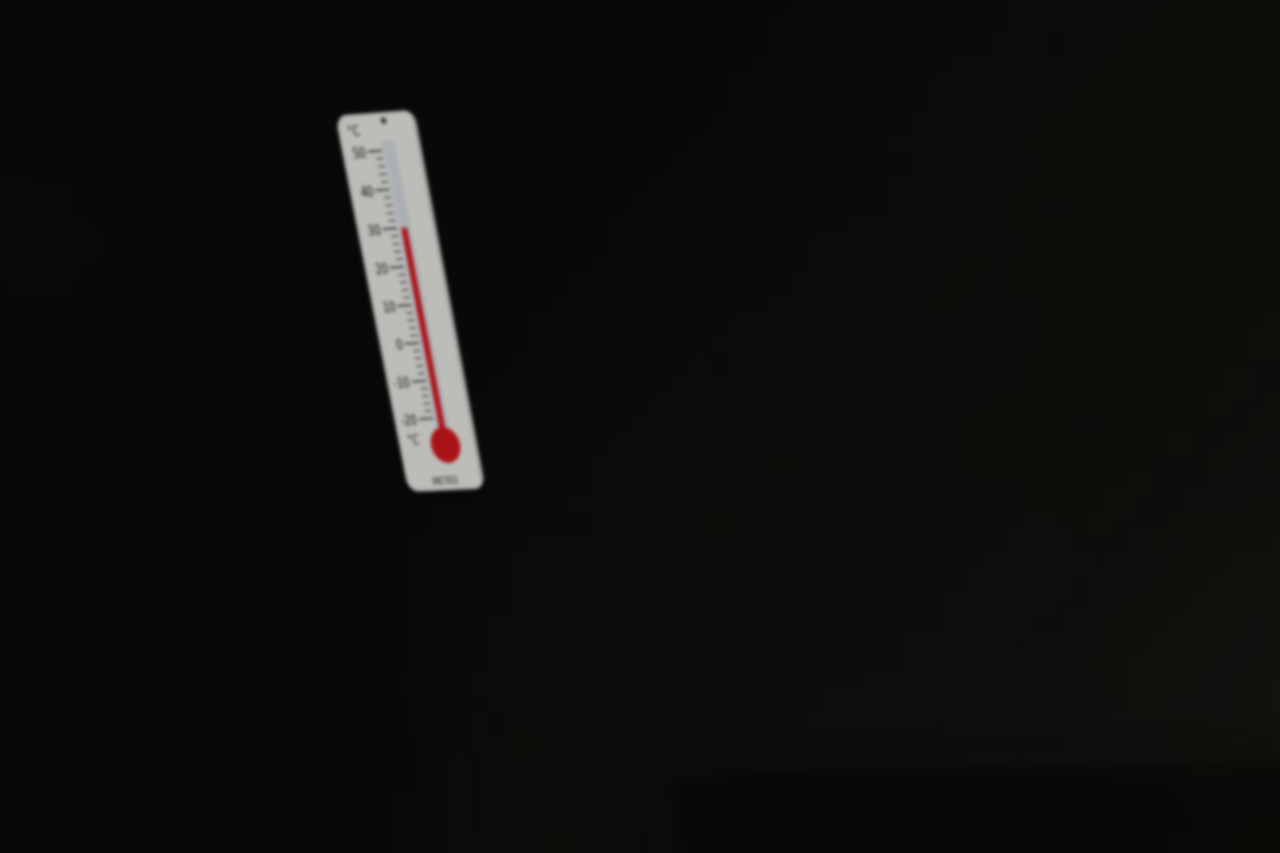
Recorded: 30 °C
